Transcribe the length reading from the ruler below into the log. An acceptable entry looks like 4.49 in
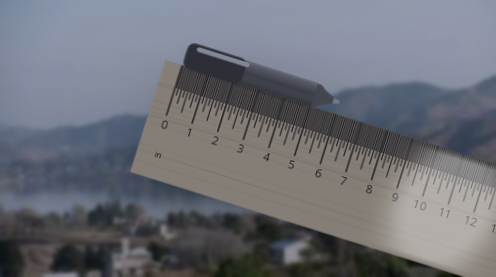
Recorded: 6 in
